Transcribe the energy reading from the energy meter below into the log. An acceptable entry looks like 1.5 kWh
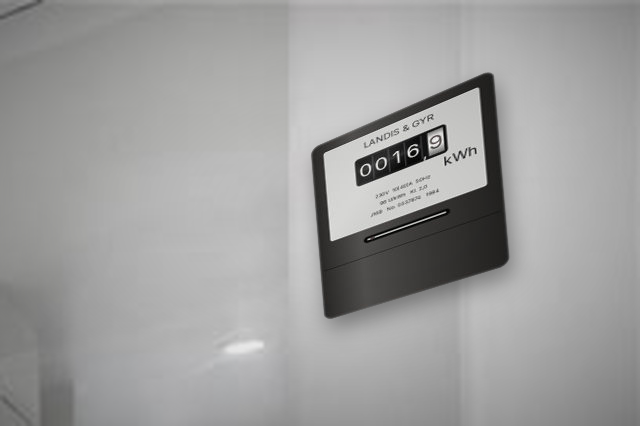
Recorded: 16.9 kWh
